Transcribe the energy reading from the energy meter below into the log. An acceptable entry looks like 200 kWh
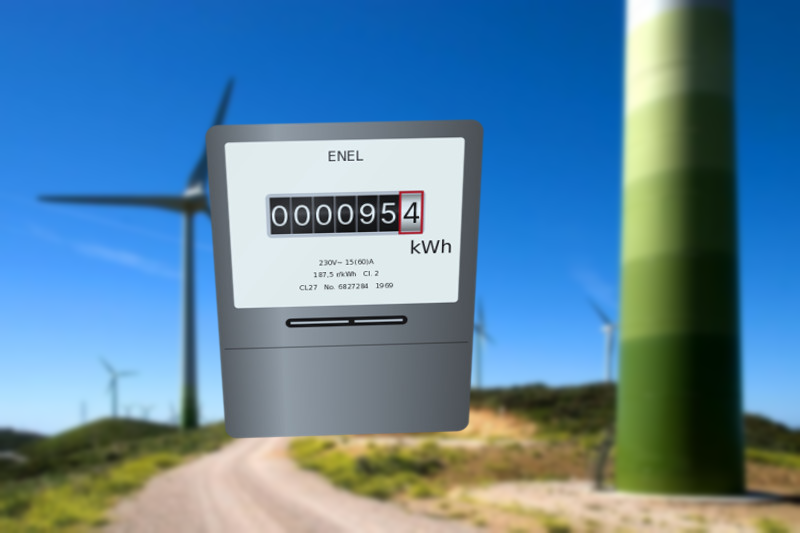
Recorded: 95.4 kWh
